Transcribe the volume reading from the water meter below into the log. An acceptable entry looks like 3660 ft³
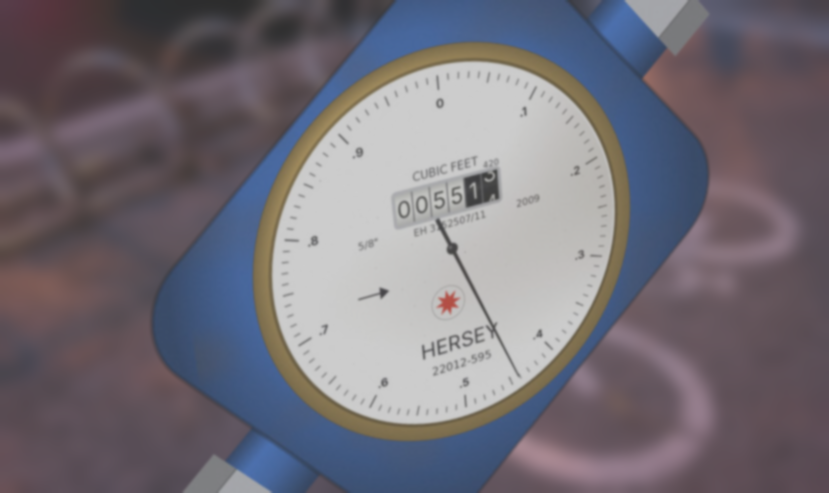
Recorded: 5513.44 ft³
